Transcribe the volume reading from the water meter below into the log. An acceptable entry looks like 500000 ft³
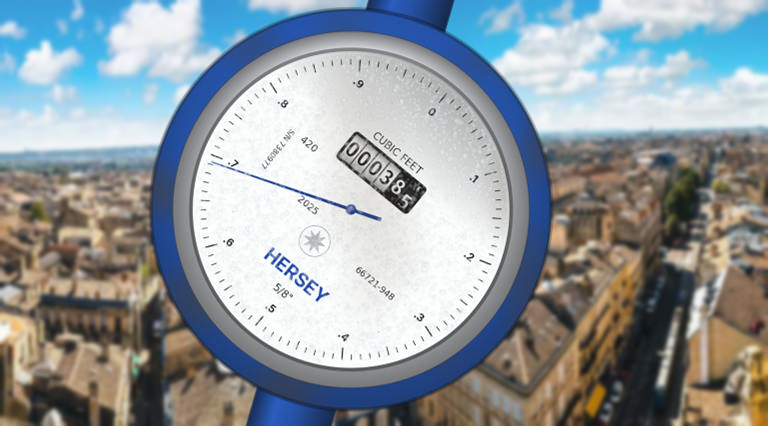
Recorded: 384.69 ft³
